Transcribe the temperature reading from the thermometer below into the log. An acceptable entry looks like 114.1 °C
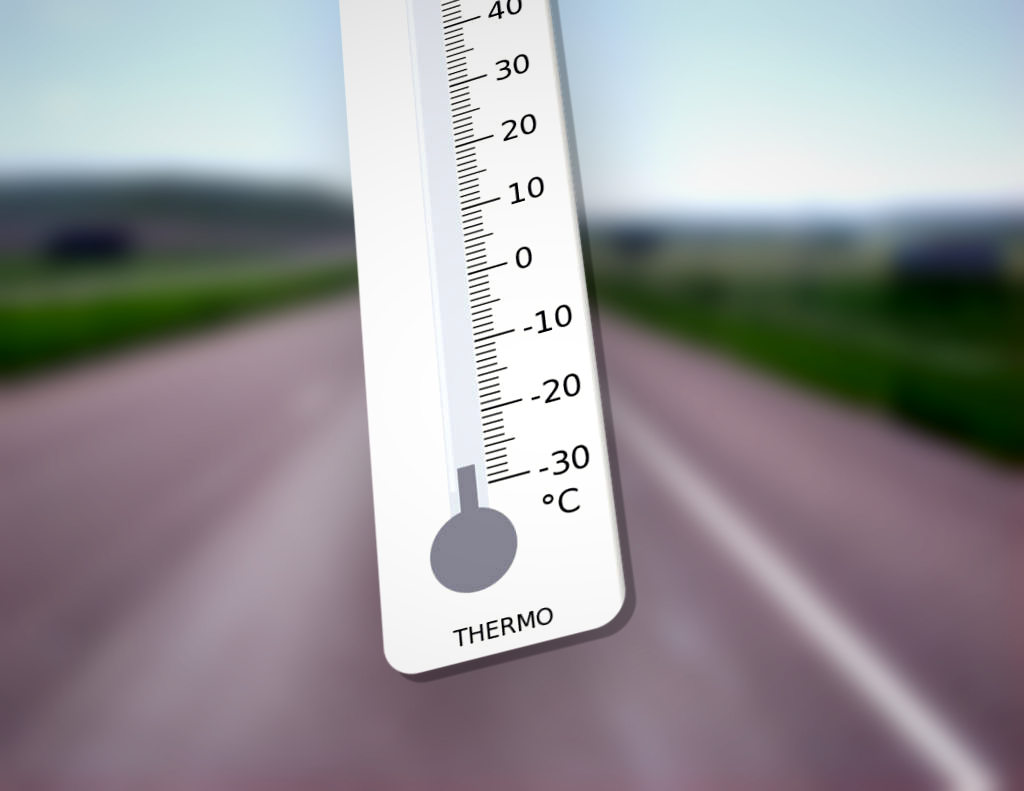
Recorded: -27 °C
